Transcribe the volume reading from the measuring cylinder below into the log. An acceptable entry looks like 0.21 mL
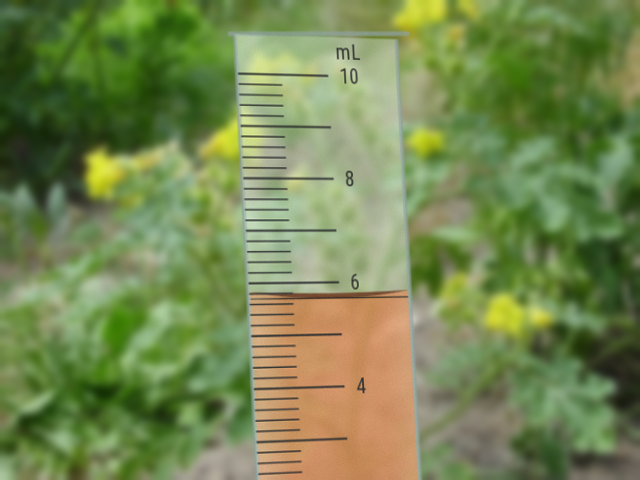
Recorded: 5.7 mL
